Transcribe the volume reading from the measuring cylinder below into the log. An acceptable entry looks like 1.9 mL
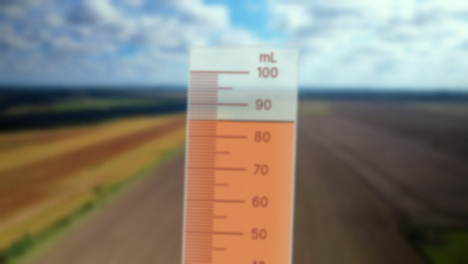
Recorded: 85 mL
